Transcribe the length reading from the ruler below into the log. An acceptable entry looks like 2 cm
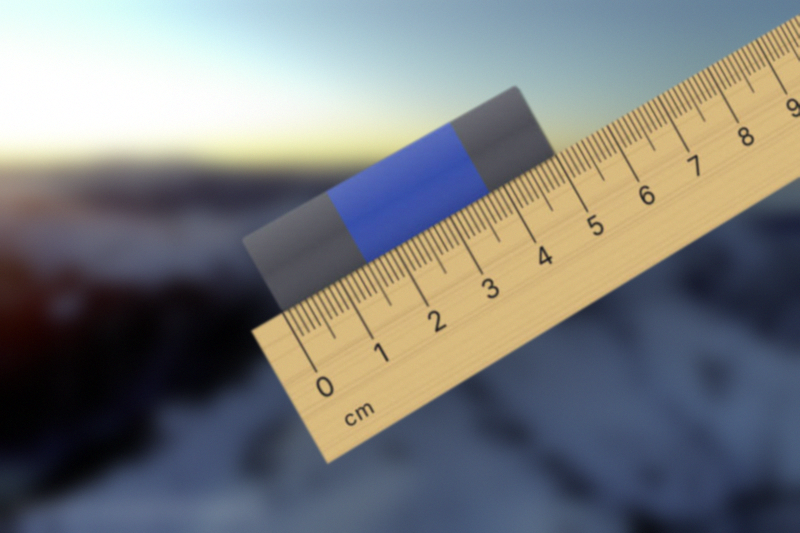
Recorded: 5 cm
